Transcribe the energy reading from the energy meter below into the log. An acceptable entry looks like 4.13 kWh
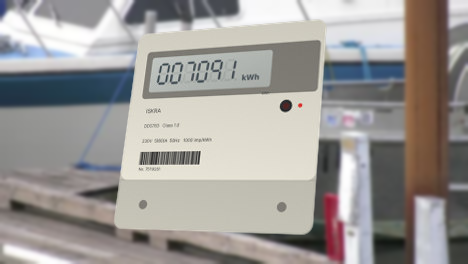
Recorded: 7091 kWh
